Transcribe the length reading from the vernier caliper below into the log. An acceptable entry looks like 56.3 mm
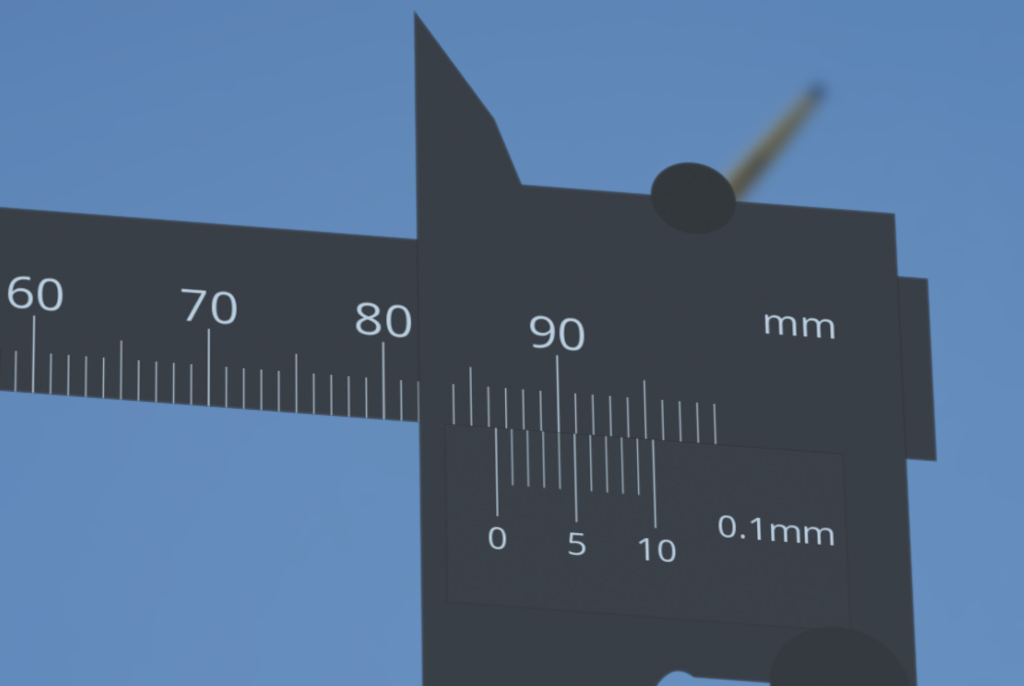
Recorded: 86.4 mm
